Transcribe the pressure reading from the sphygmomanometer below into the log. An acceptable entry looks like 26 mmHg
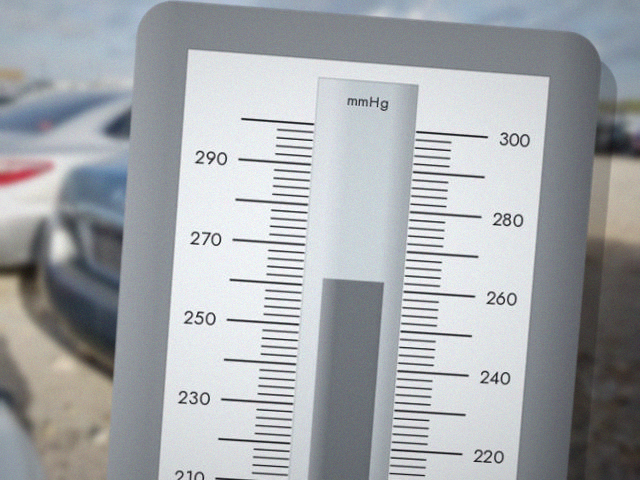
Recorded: 262 mmHg
